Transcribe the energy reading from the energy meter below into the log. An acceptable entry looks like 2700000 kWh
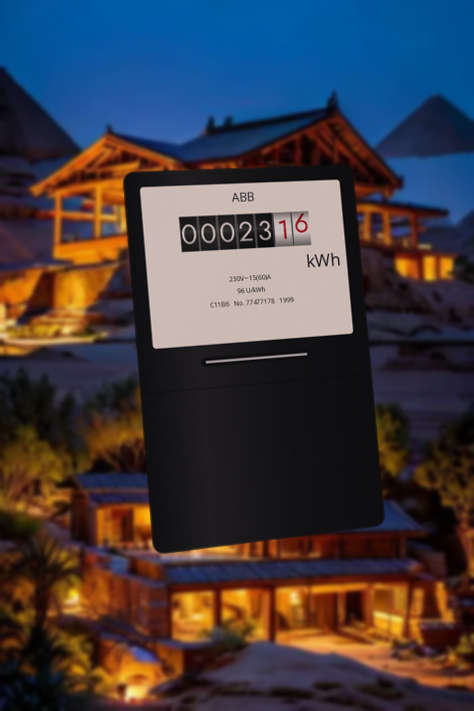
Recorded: 23.16 kWh
